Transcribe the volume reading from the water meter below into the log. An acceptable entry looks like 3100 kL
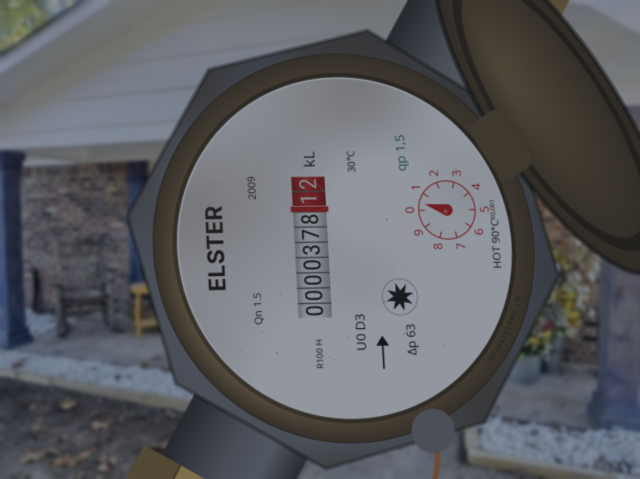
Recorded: 378.120 kL
